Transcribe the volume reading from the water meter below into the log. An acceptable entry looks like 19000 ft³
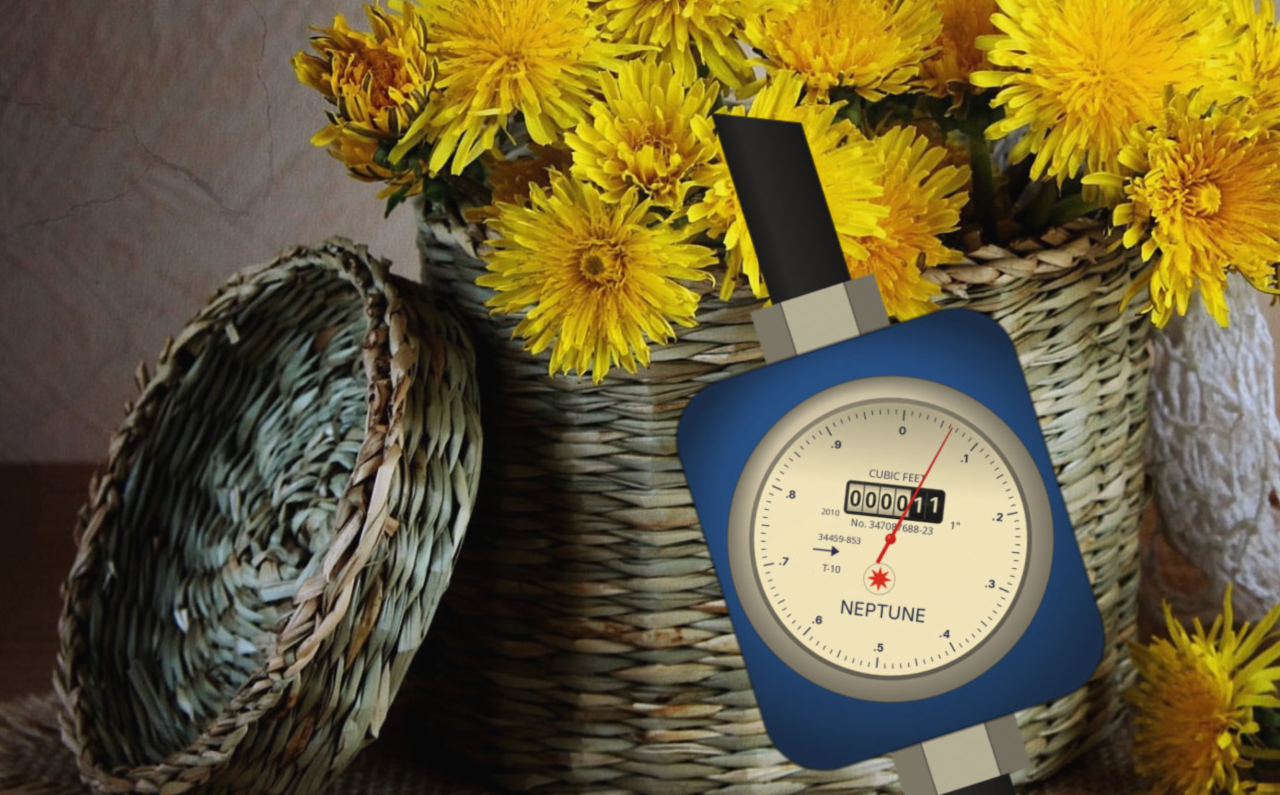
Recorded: 11.06 ft³
